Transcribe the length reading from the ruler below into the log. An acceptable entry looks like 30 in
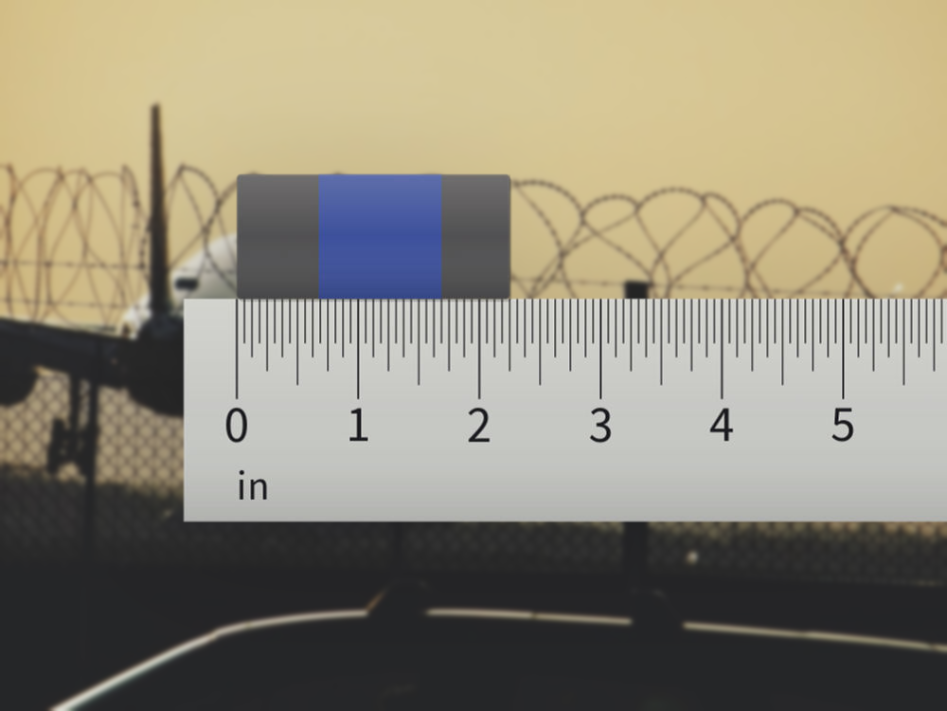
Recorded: 2.25 in
